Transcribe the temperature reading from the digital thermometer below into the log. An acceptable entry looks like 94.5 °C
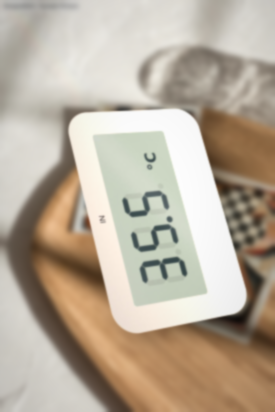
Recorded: 35.5 °C
